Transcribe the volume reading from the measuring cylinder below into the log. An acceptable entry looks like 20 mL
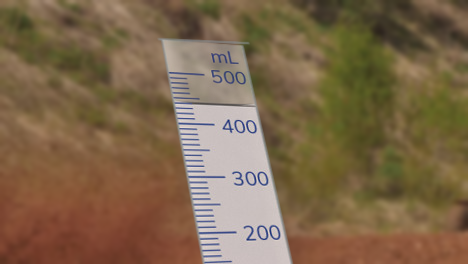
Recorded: 440 mL
